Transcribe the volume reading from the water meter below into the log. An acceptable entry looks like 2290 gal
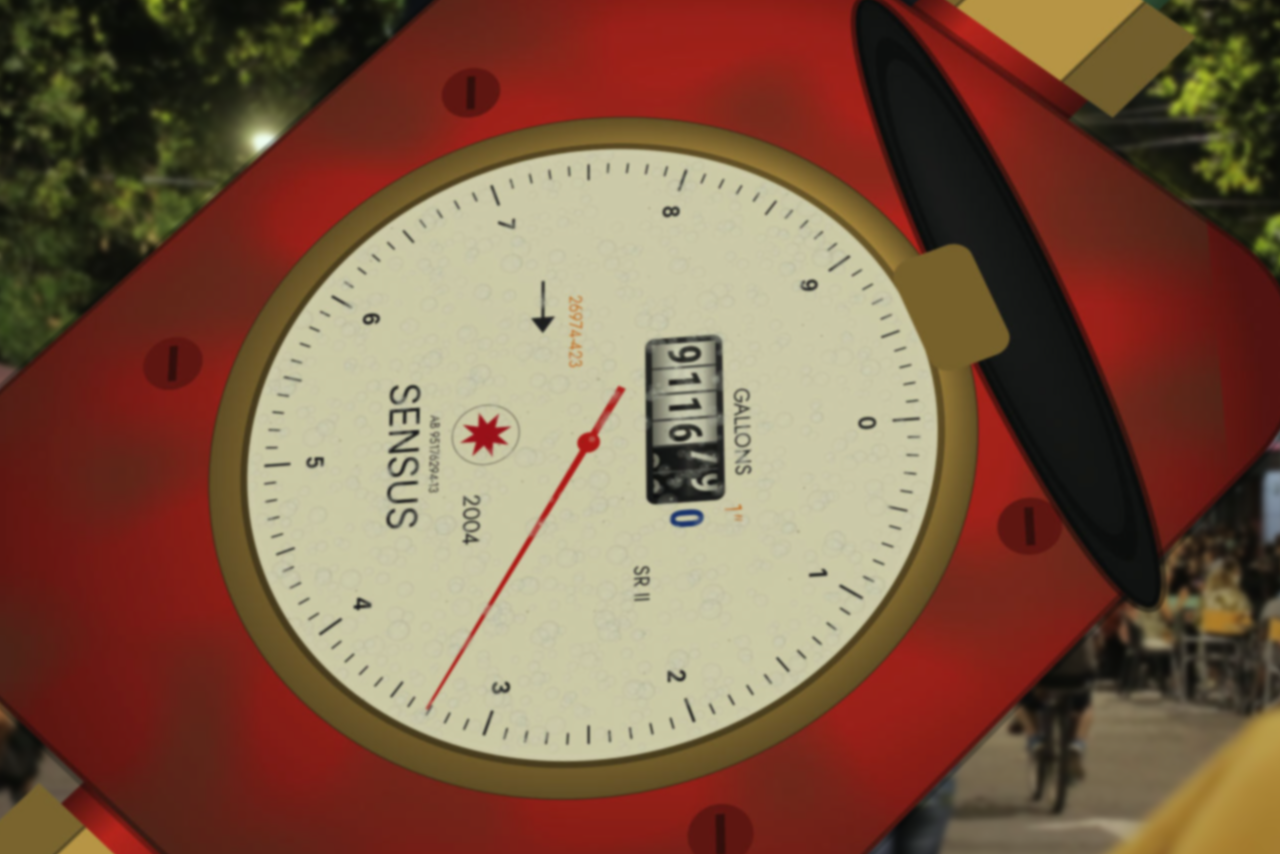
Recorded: 9116793.3 gal
